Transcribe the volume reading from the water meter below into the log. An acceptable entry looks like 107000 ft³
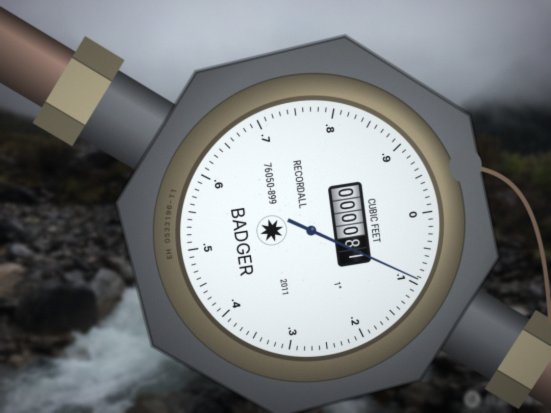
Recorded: 81.09 ft³
